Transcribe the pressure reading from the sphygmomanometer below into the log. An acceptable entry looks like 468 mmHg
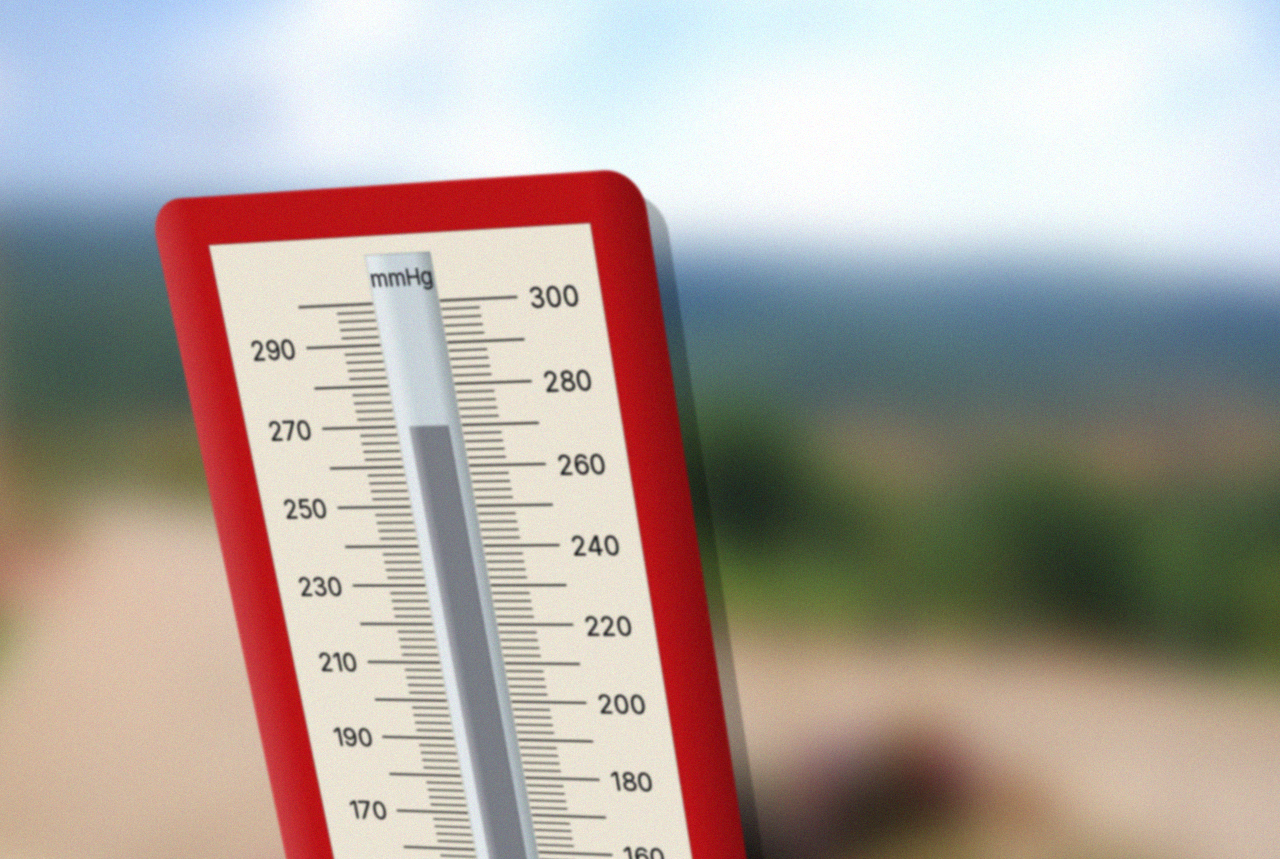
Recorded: 270 mmHg
